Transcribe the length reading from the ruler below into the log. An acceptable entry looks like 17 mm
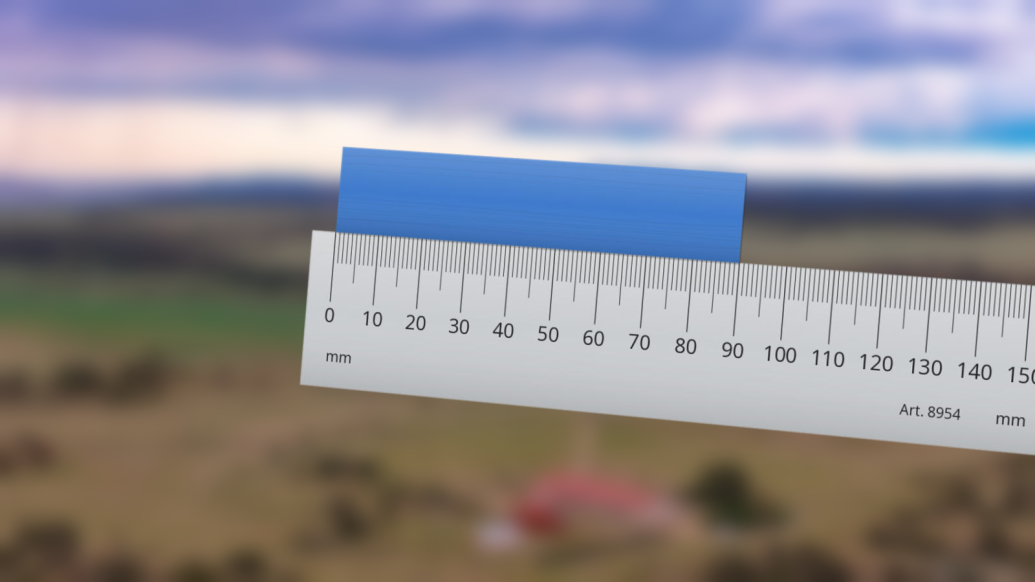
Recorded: 90 mm
